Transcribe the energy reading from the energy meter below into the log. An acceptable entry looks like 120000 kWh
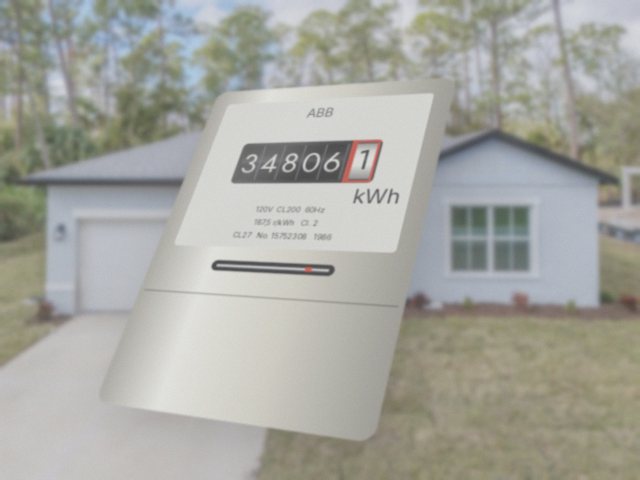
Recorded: 34806.1 kWh
